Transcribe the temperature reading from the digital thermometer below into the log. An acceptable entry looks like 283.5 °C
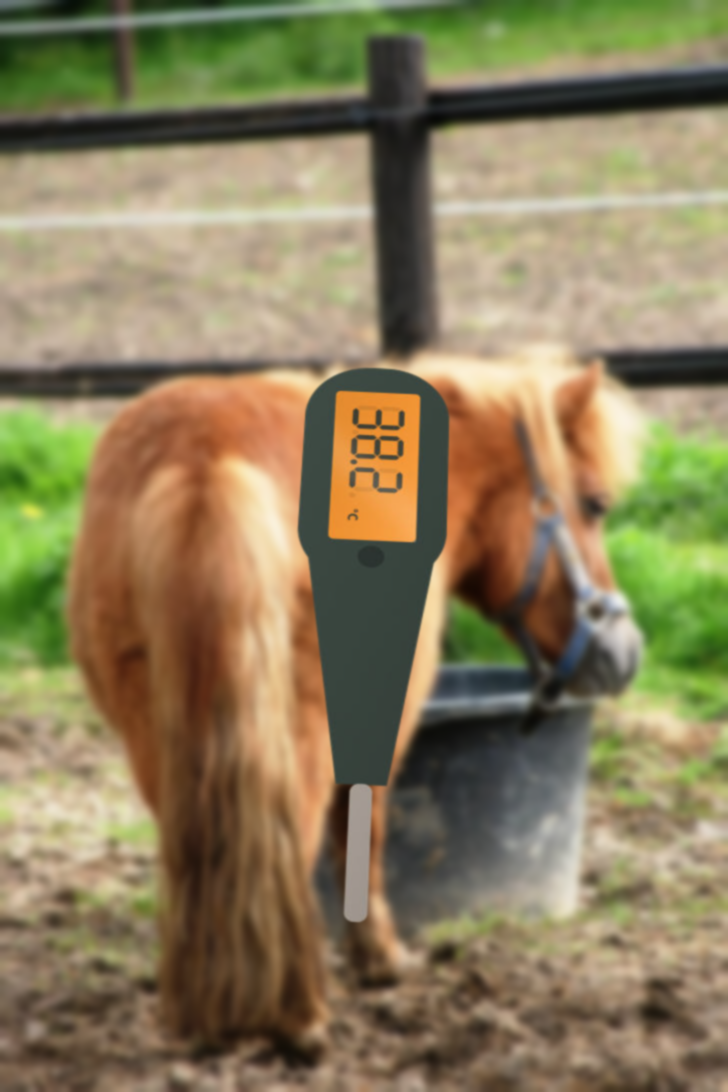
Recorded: 38.2 °C
